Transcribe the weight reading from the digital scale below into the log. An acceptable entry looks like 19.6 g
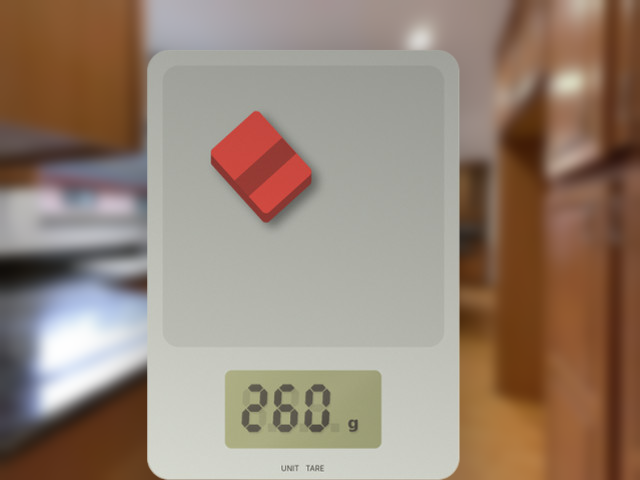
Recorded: 260 g
